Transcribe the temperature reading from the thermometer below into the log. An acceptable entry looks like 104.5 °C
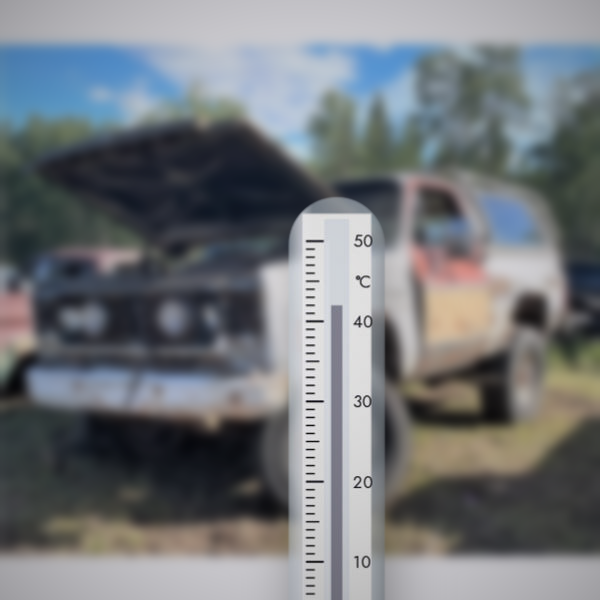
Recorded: 42 °C
